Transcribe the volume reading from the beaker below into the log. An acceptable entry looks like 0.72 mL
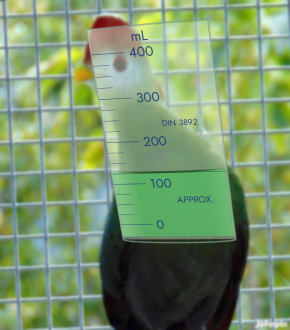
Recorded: 125 mL
